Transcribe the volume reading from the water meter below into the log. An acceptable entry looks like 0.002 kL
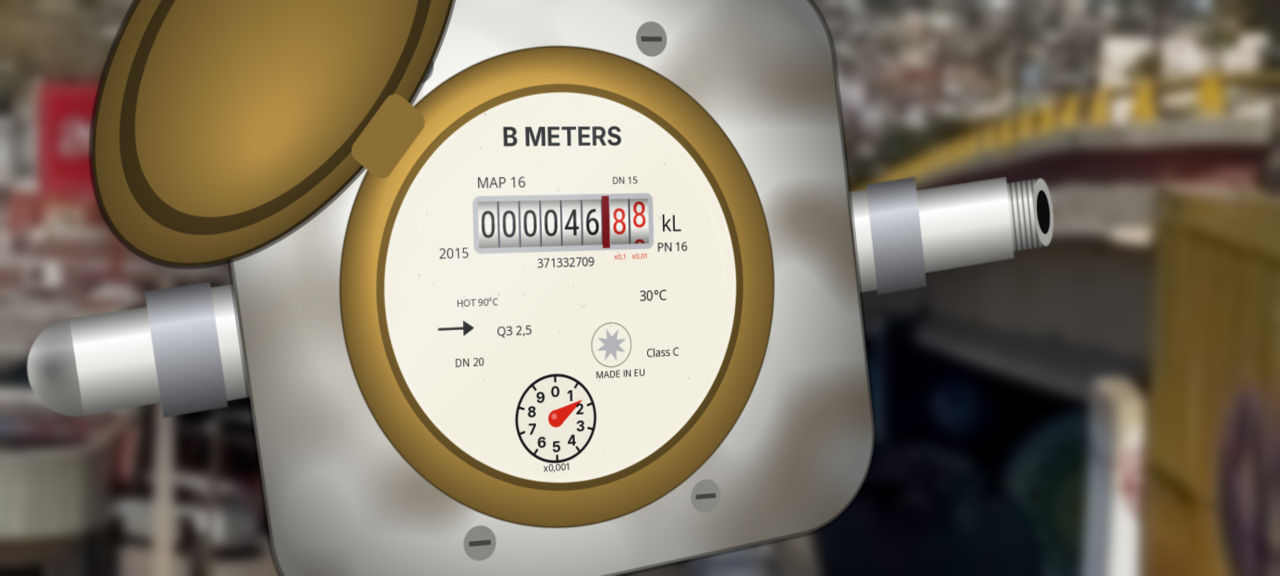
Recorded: 46.881 kL
